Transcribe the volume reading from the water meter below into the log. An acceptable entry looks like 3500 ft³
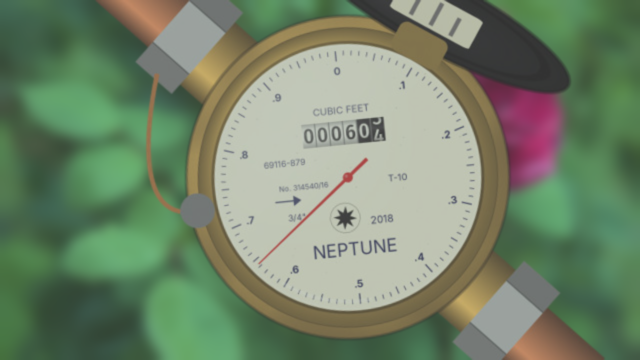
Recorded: 603.64 ft³
